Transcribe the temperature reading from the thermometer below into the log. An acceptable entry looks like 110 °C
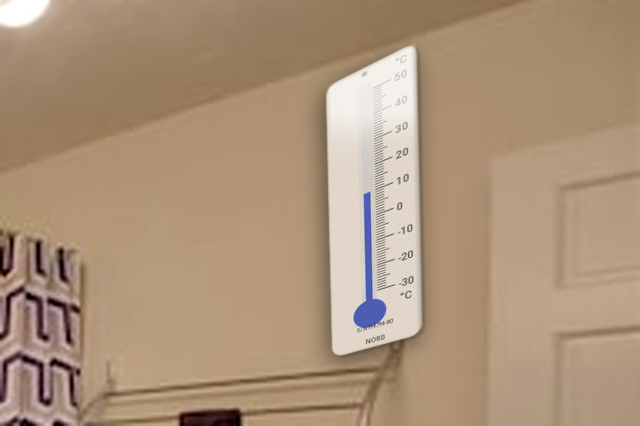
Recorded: 10 °C
